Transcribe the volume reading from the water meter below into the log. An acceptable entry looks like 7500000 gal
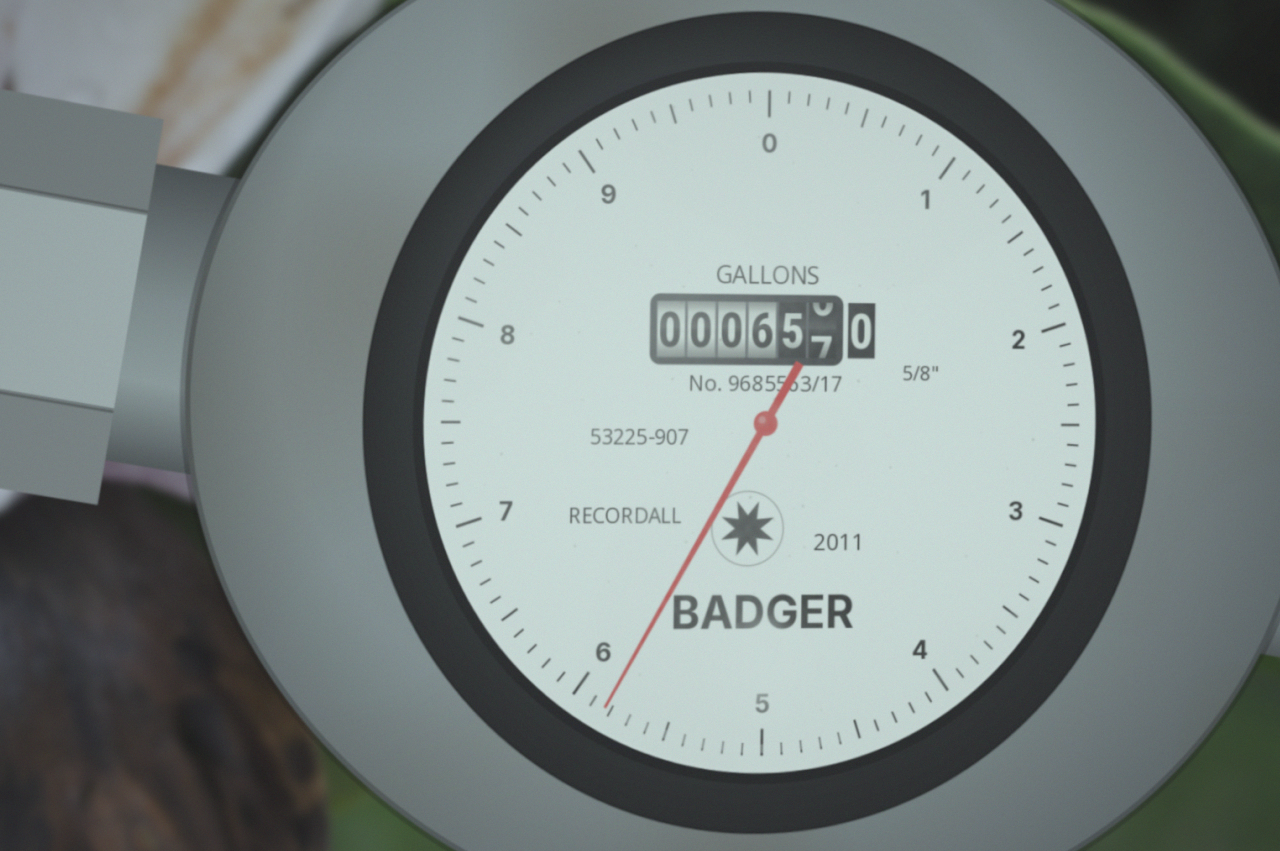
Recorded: 6565.8 gal
